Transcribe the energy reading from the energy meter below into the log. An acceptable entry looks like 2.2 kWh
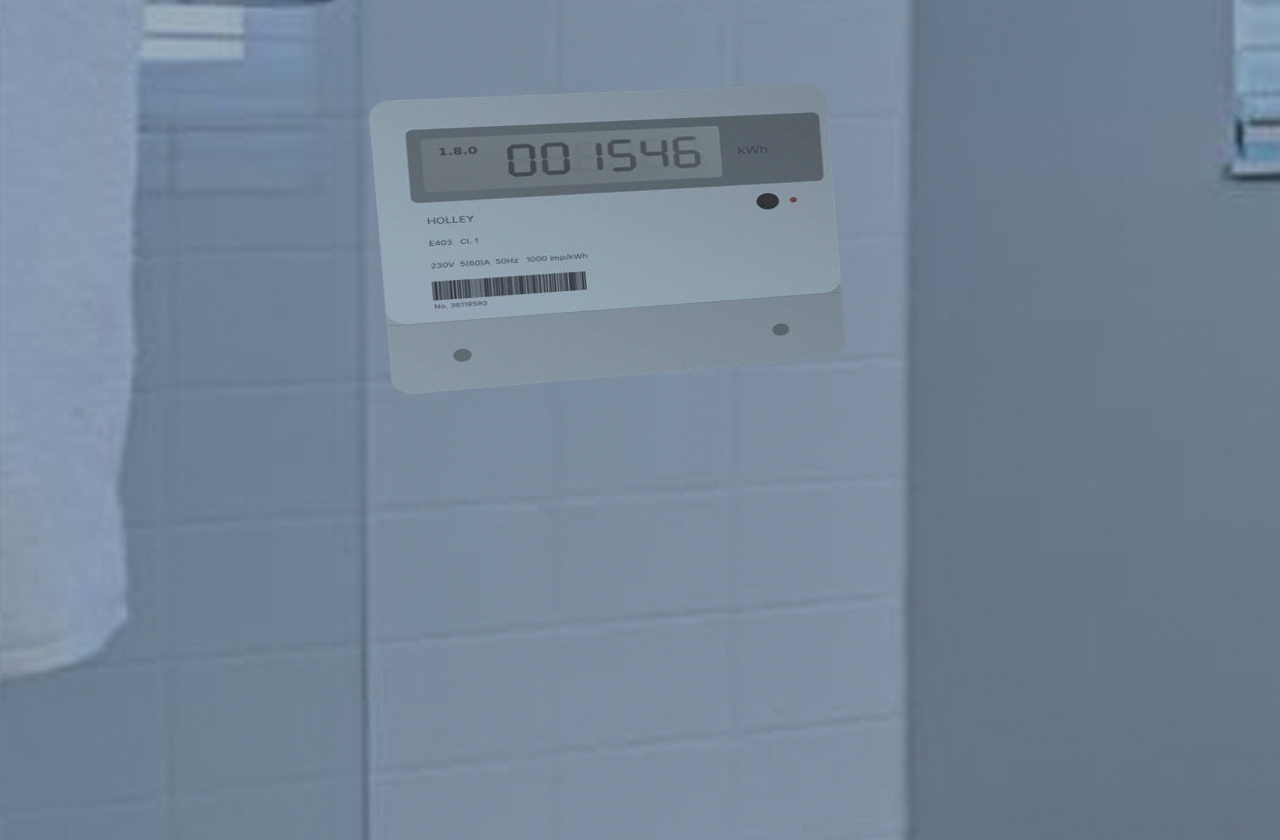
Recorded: 1546 kWh
